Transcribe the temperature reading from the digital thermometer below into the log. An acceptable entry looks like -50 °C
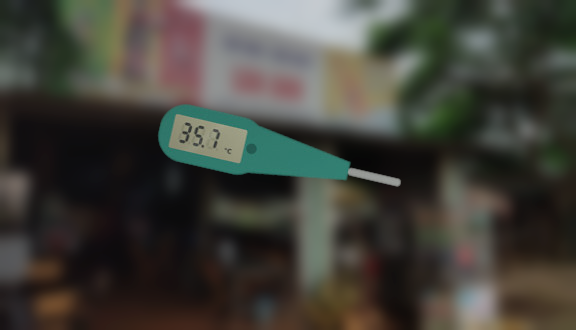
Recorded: 35.7 °C
